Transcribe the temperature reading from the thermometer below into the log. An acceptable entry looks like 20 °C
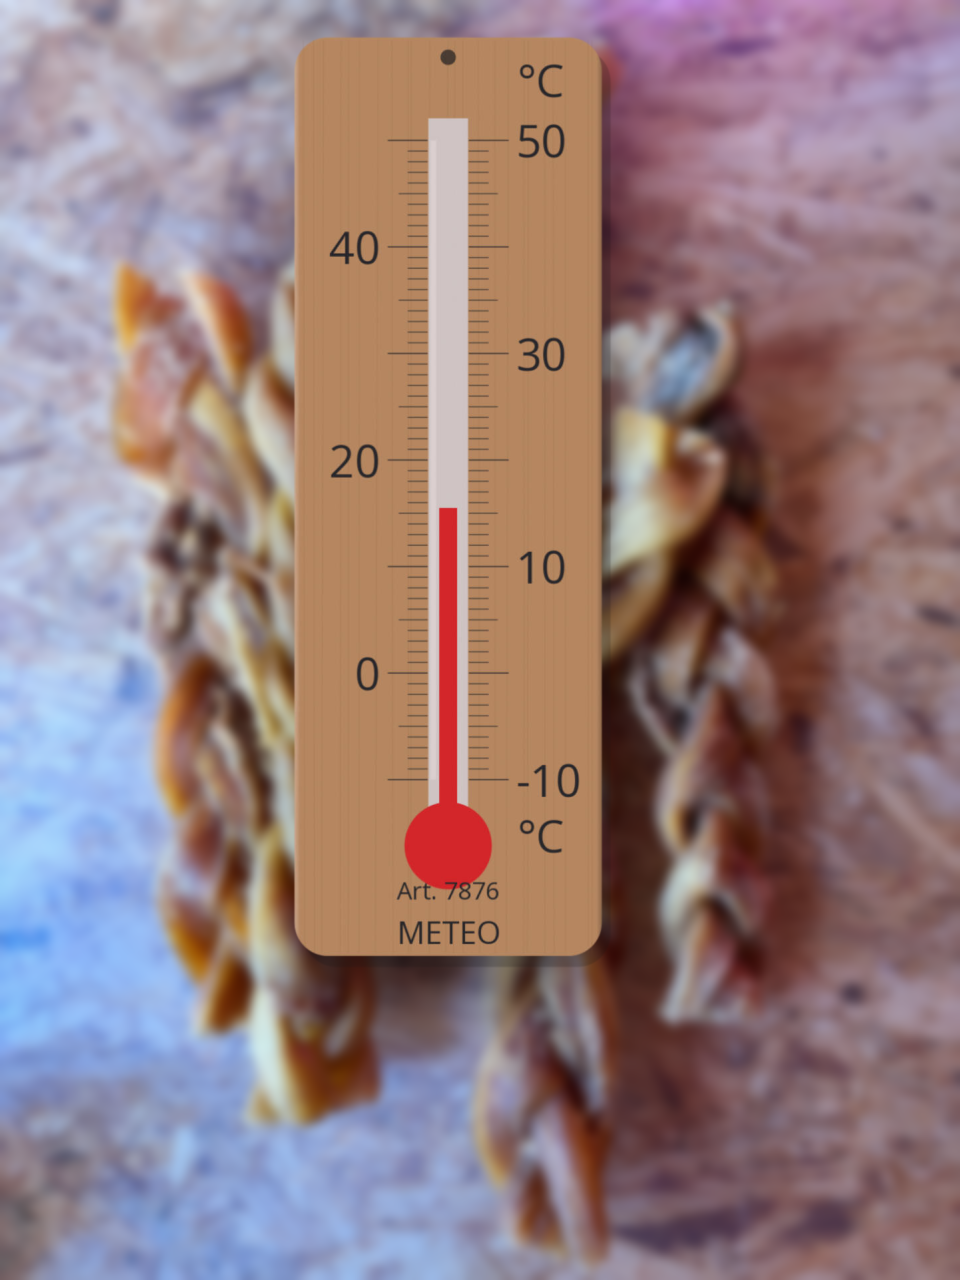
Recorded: 15.5 °C
